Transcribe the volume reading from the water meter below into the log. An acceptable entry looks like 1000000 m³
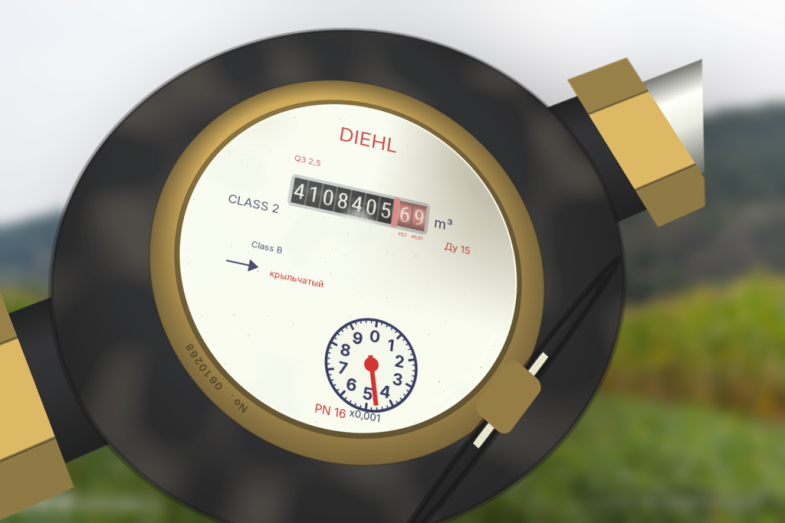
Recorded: 4108405.694 m³
